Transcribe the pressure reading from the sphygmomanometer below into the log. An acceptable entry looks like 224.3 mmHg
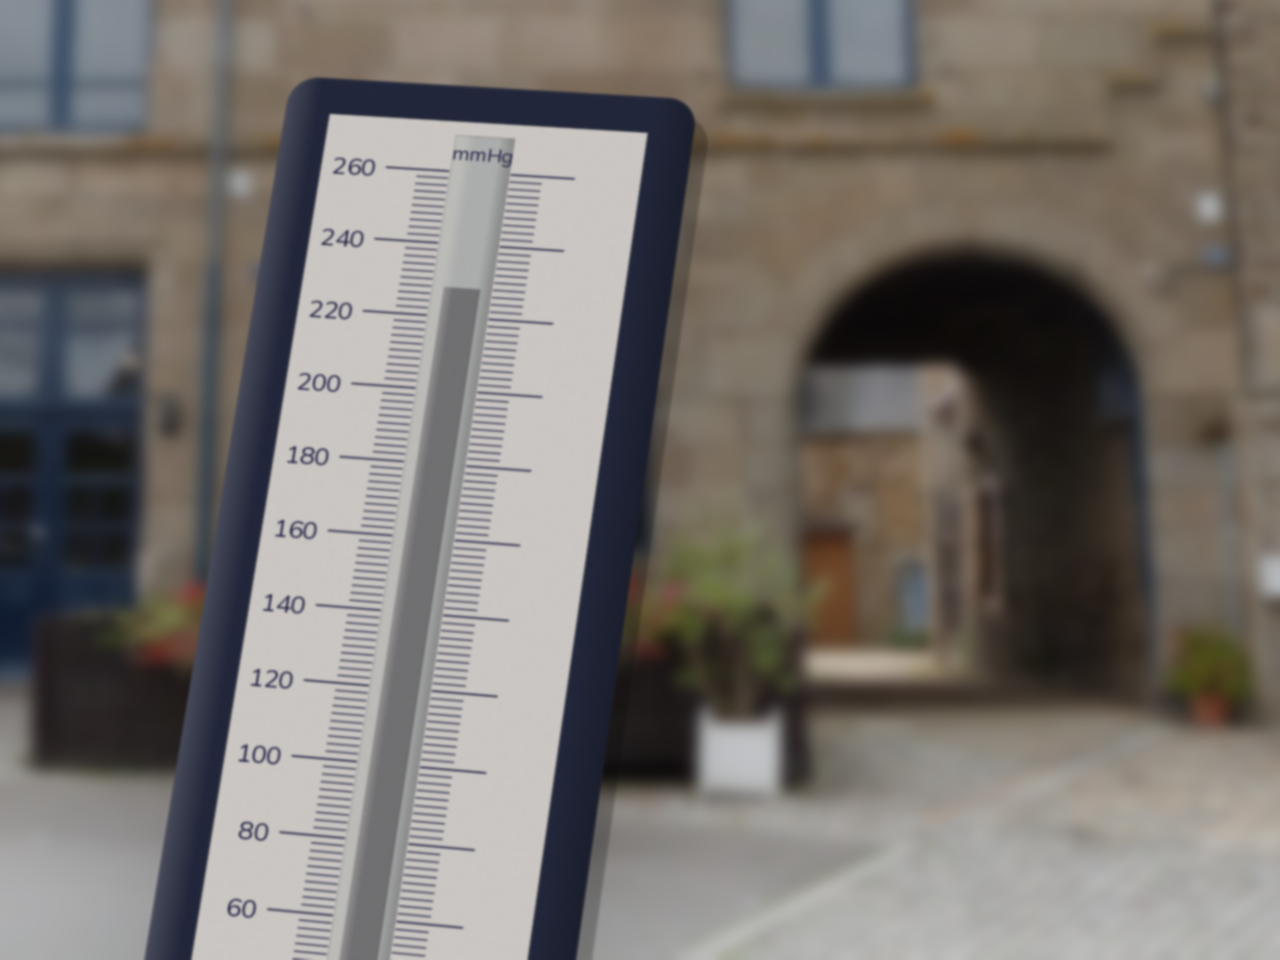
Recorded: 228 mmHg
